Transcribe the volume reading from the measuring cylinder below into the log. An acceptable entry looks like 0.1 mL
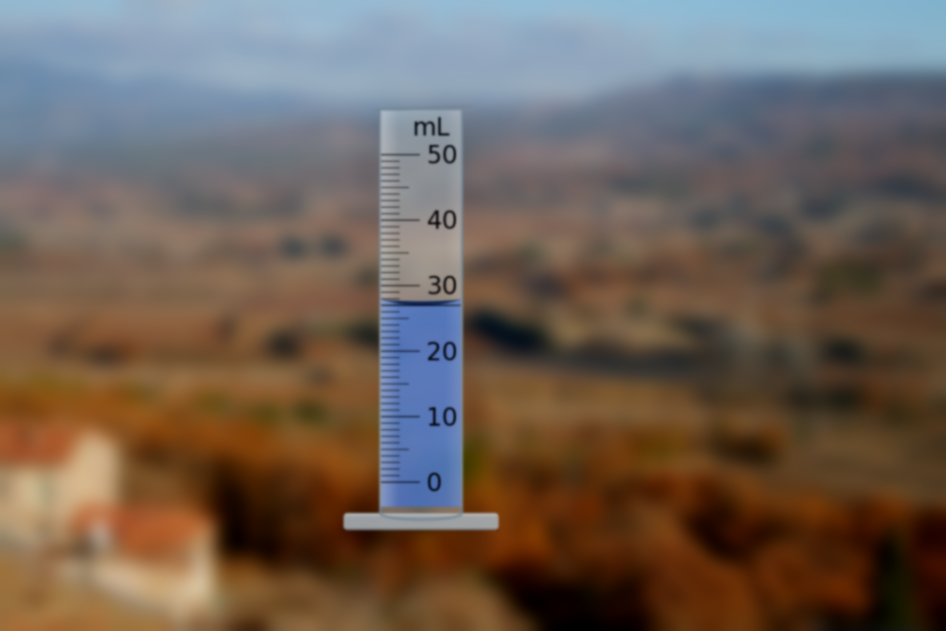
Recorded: 27 mL
